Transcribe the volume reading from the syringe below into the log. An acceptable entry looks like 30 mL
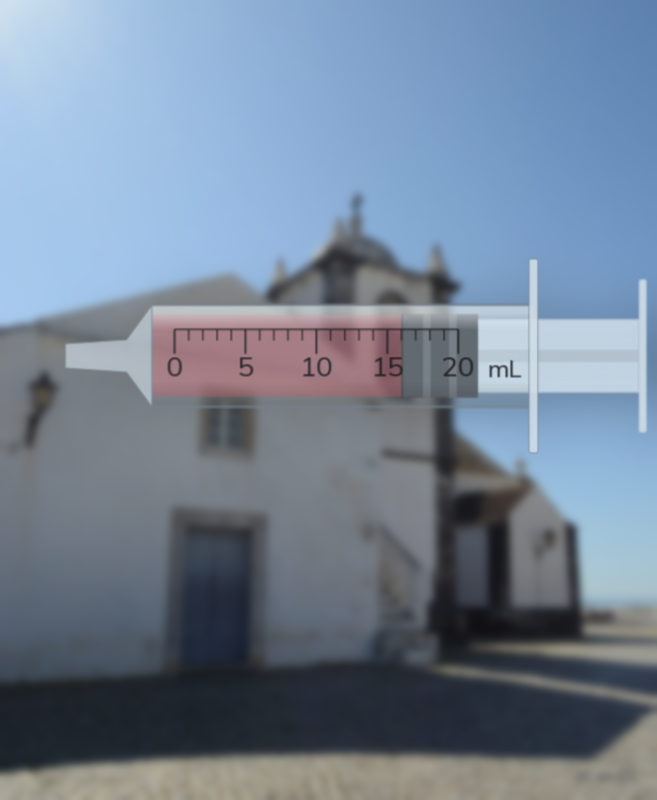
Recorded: 16 mL
